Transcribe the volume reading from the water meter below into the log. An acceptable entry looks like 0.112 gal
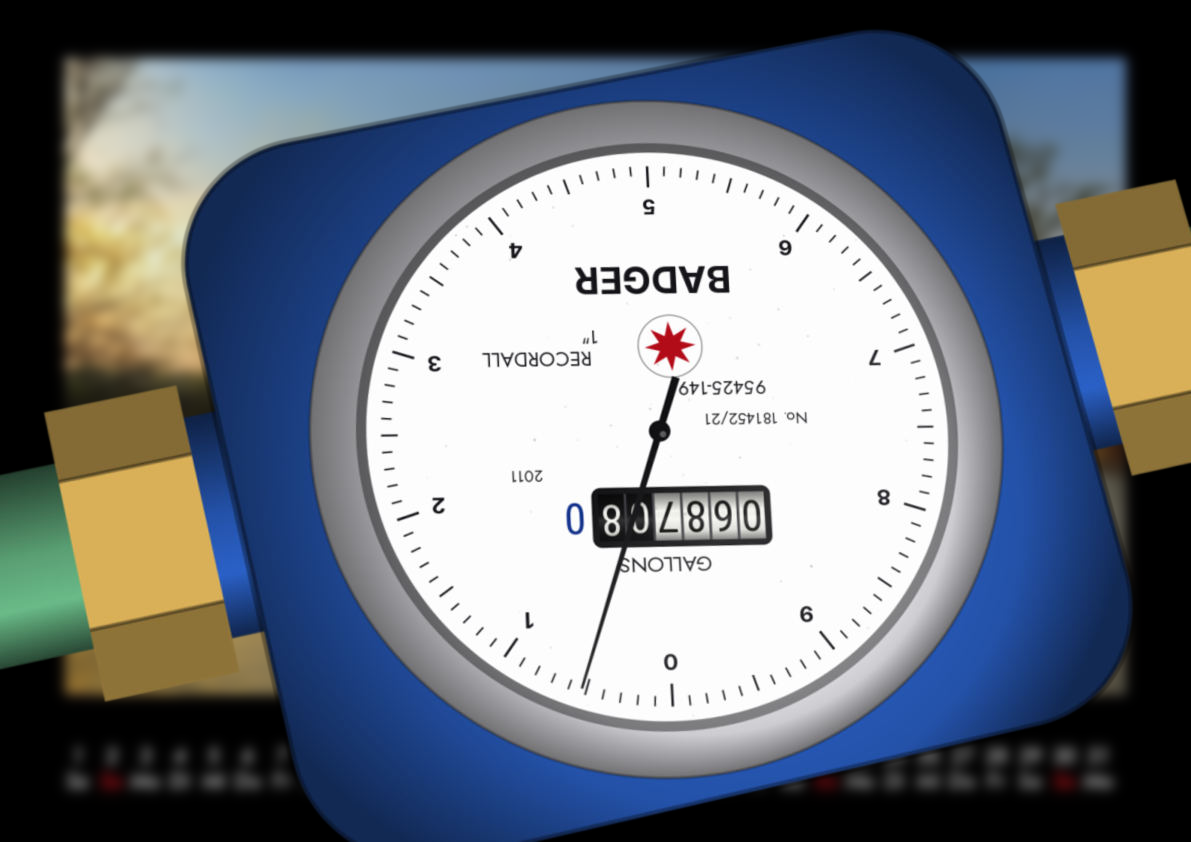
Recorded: 687080.5 gal
